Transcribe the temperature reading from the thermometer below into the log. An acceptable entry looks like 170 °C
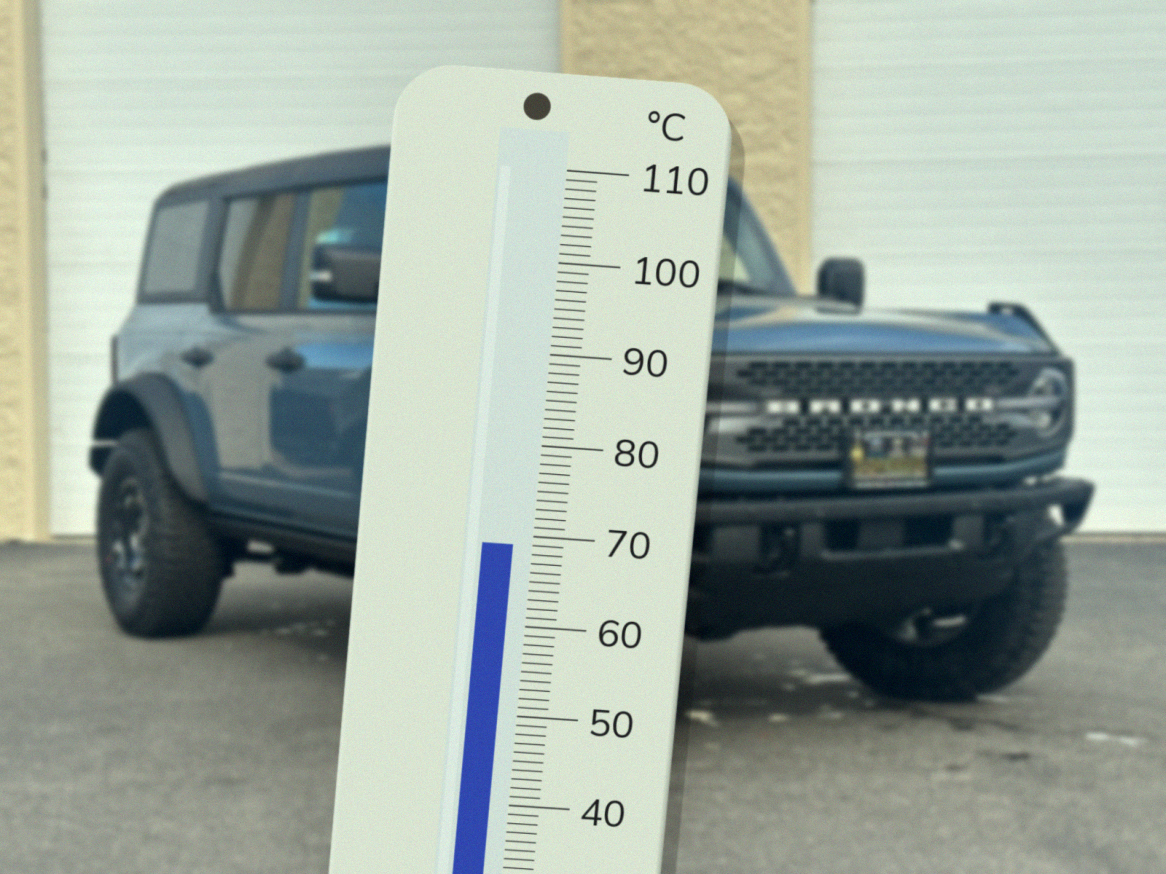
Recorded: 69 °C
